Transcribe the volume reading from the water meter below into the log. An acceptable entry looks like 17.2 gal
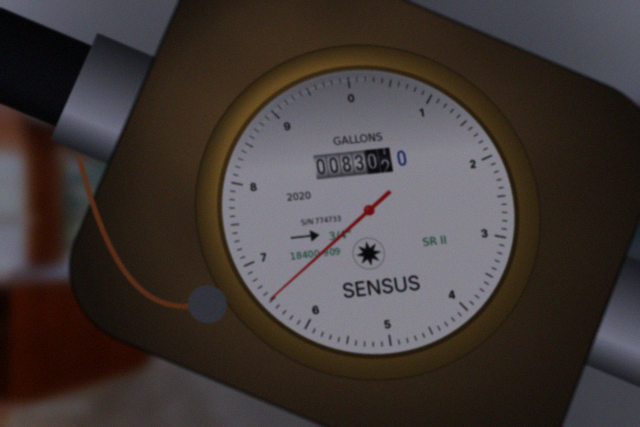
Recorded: 83016.5 gal
